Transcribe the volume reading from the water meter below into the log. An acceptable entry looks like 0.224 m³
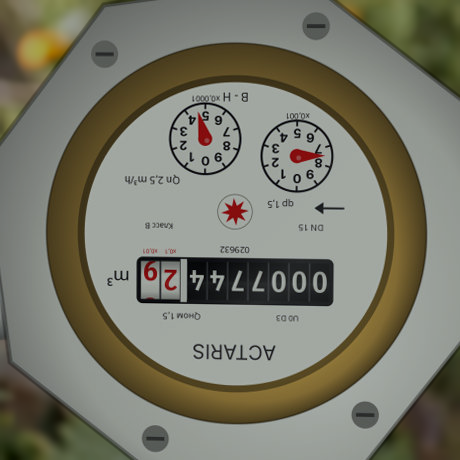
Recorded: 7744.2874 m³
